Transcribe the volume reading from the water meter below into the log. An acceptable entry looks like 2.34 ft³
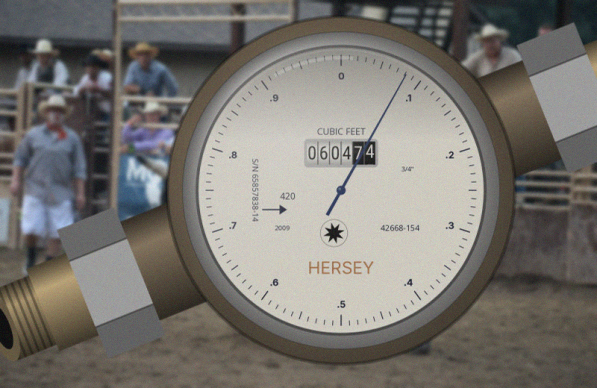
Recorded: 60474.08 ft³
